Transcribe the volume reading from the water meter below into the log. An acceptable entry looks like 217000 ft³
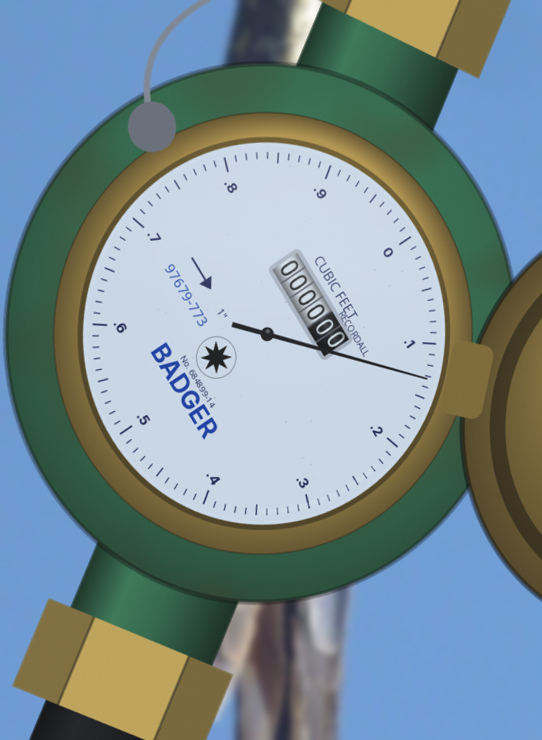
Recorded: 0.13 ft³
